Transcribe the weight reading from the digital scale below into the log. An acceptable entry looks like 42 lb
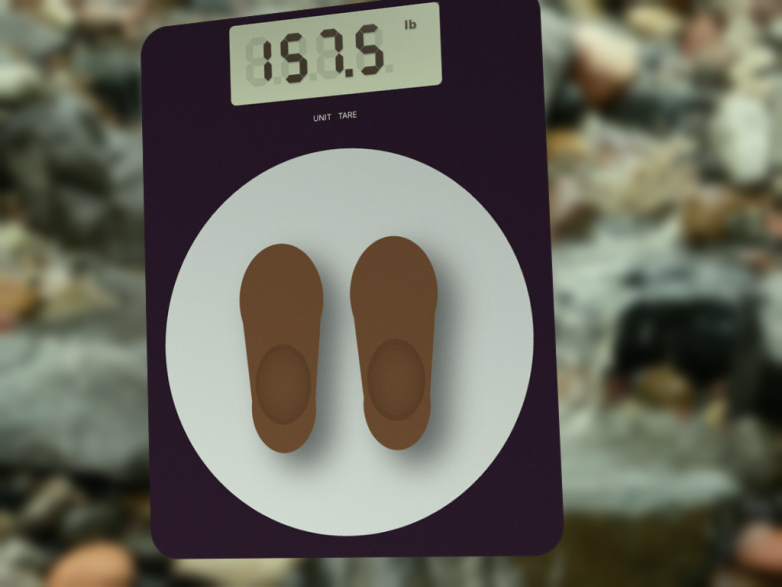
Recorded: 157.5 lb
